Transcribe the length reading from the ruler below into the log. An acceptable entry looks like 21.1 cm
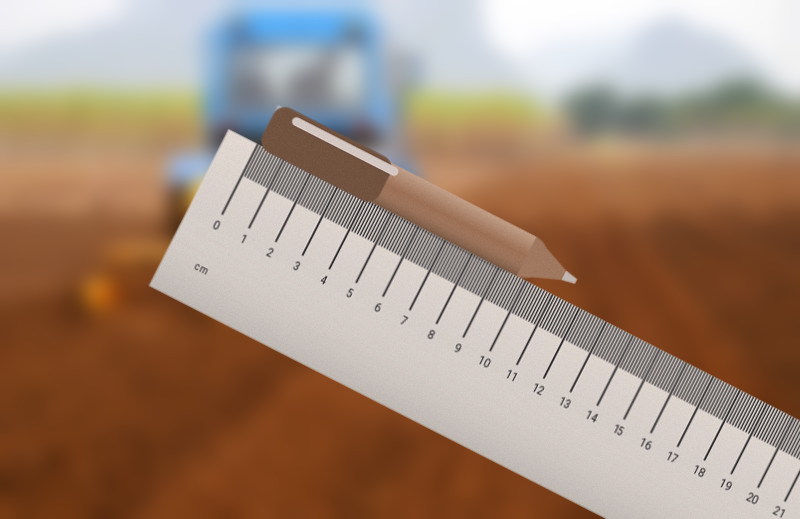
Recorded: 11.5 cm
